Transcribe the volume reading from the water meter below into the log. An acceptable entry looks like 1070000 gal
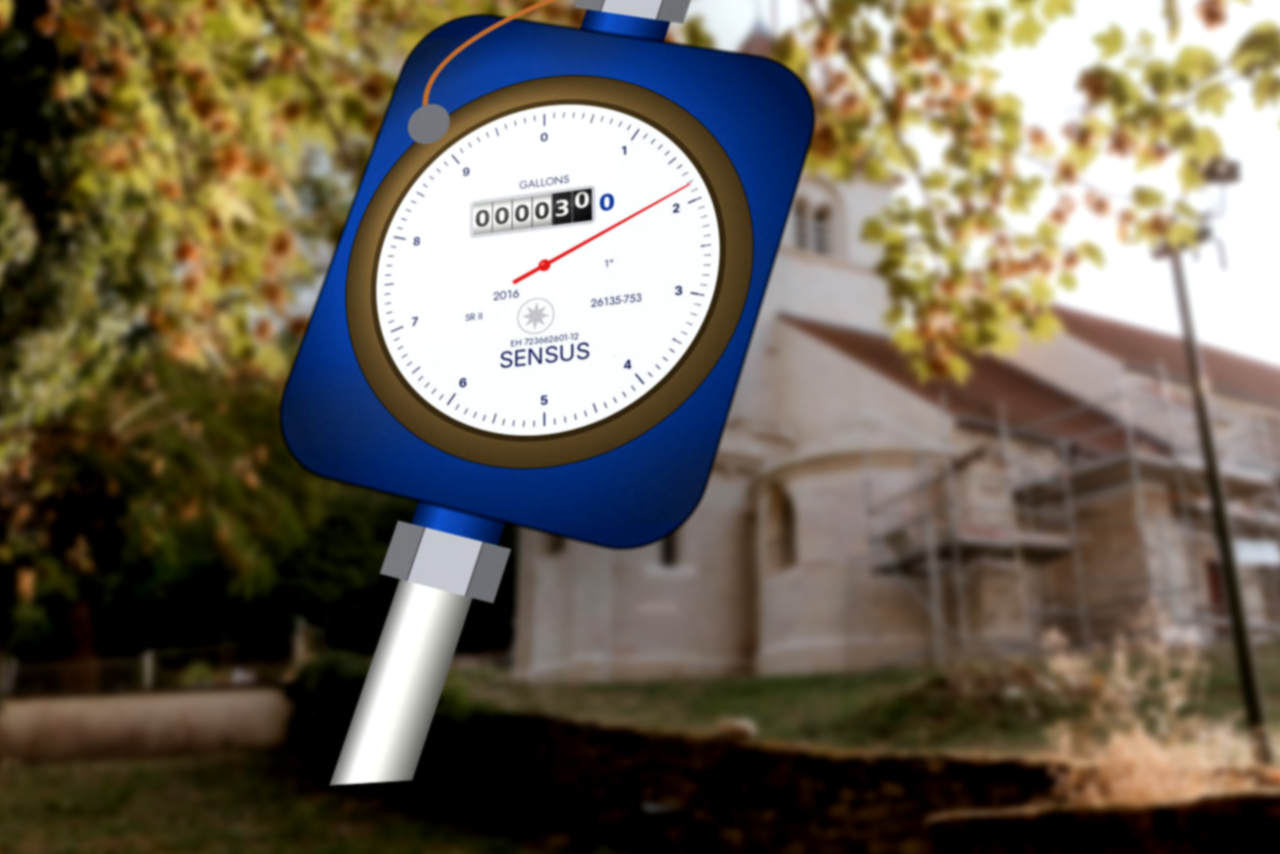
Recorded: 301.8 gal
